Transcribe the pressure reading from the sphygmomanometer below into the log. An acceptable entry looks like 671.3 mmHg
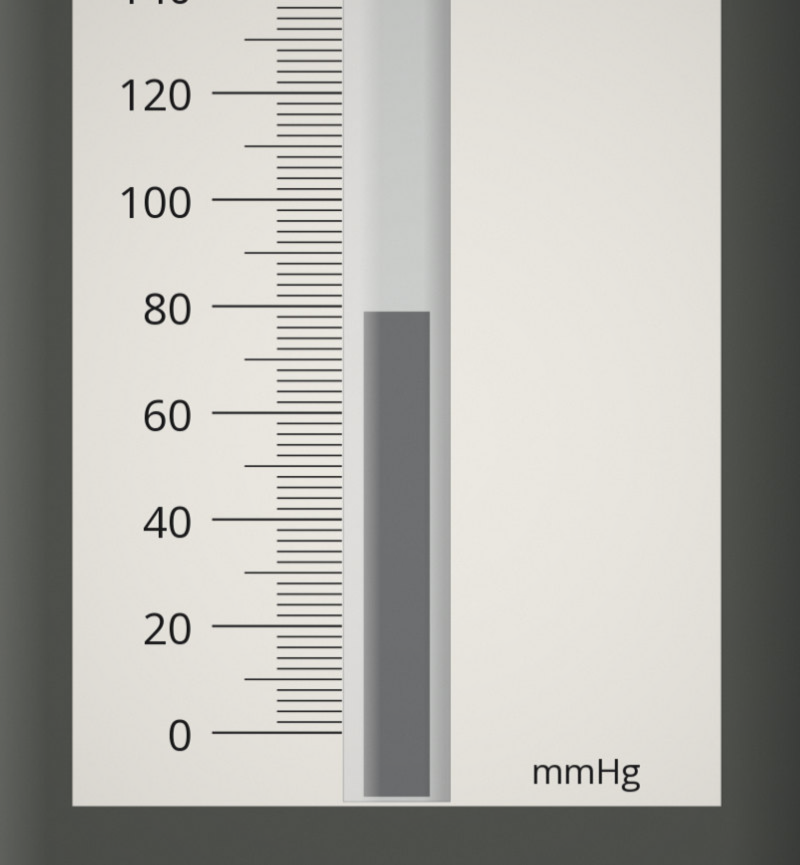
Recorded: 79 mmHg
